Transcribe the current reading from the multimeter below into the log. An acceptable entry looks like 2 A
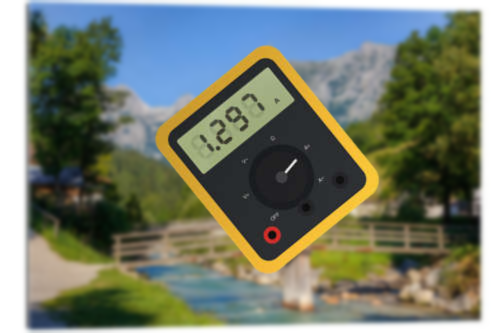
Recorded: 1.297 A
